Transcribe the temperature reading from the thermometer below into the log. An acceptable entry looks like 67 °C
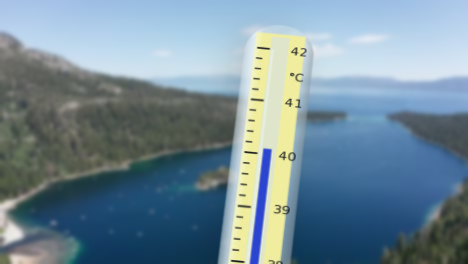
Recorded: 40.1 °C
